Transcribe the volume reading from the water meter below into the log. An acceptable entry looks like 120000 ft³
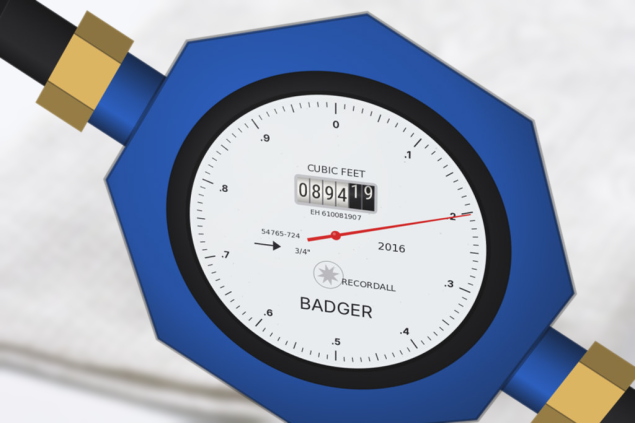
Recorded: 89419.20 ft³
